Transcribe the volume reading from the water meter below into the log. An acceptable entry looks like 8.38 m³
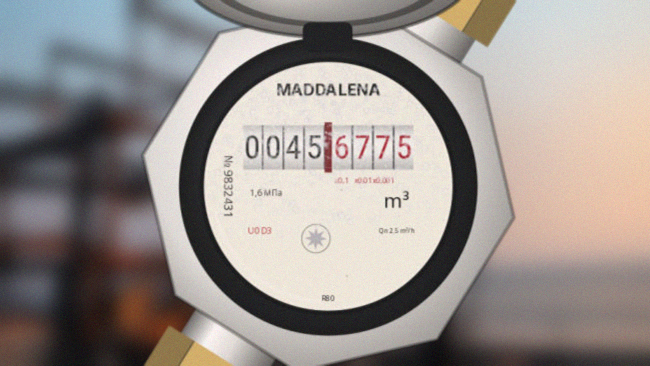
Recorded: 45.6775 m³
